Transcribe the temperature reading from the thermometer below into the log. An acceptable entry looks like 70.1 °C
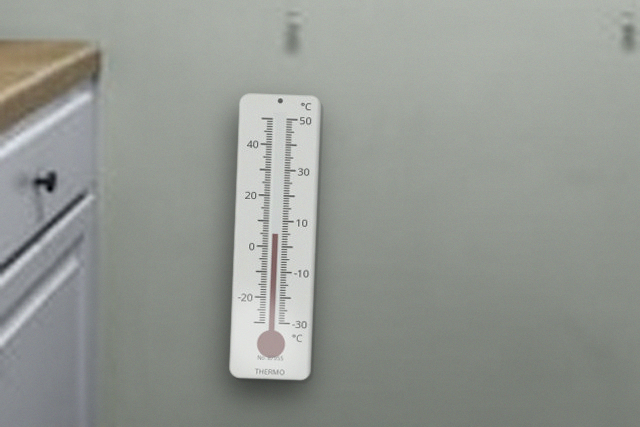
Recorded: 5 °C
